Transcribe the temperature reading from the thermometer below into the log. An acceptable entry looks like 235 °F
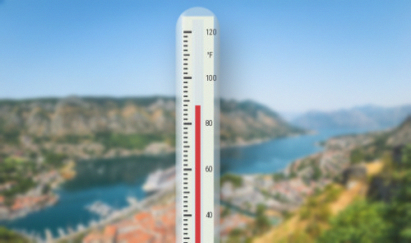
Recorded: 88 °F
